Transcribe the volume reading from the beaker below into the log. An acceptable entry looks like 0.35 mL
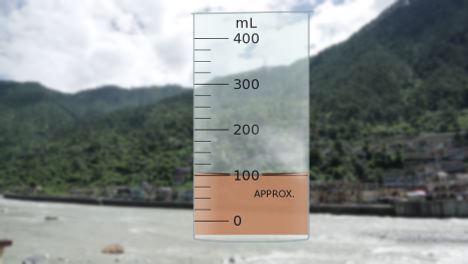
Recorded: 100 mL
